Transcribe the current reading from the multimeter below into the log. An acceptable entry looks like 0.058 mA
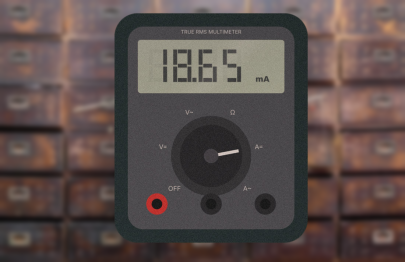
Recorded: 18.65 mA
